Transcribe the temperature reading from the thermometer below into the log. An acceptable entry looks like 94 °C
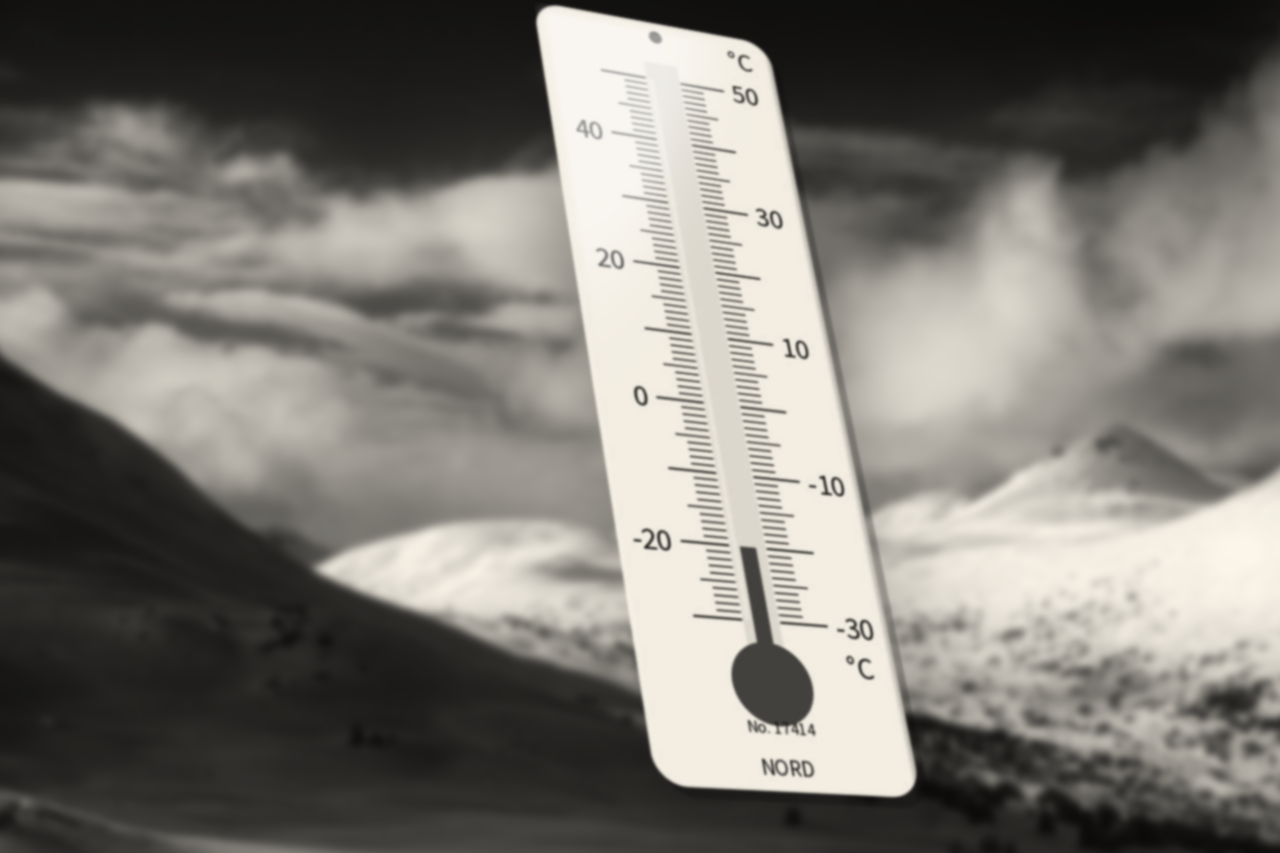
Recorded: -20 °C
